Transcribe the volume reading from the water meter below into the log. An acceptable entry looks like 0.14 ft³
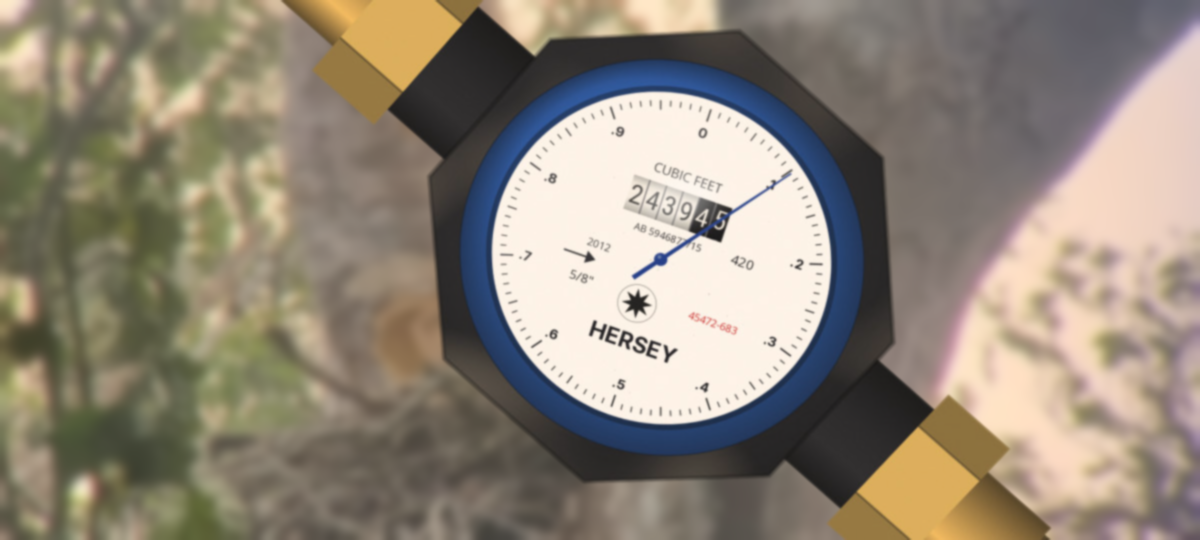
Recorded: 243945.10 ft³
